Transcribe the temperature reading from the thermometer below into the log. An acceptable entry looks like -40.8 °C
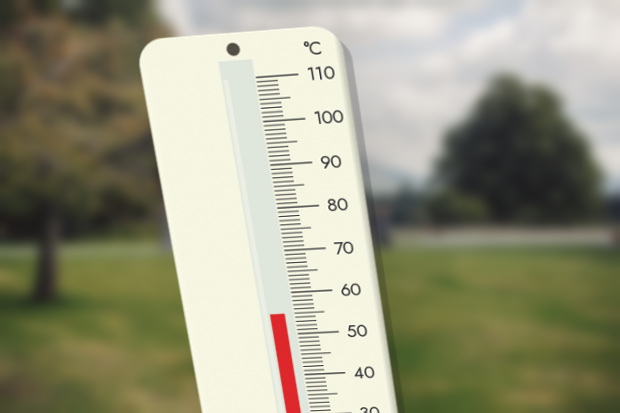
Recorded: 55 °C
